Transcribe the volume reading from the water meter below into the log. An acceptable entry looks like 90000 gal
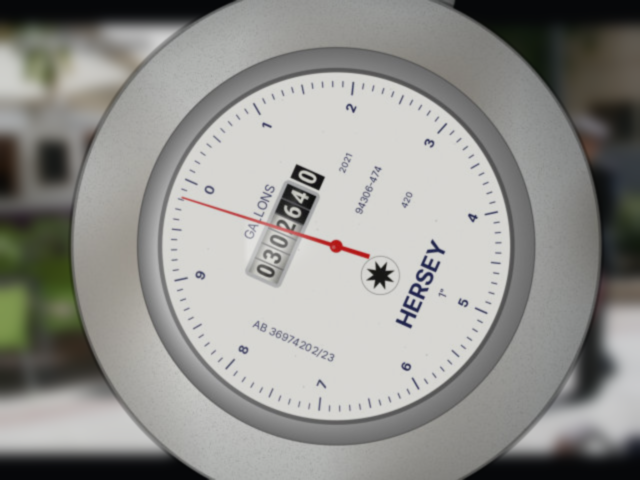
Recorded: 302639.8 gal
